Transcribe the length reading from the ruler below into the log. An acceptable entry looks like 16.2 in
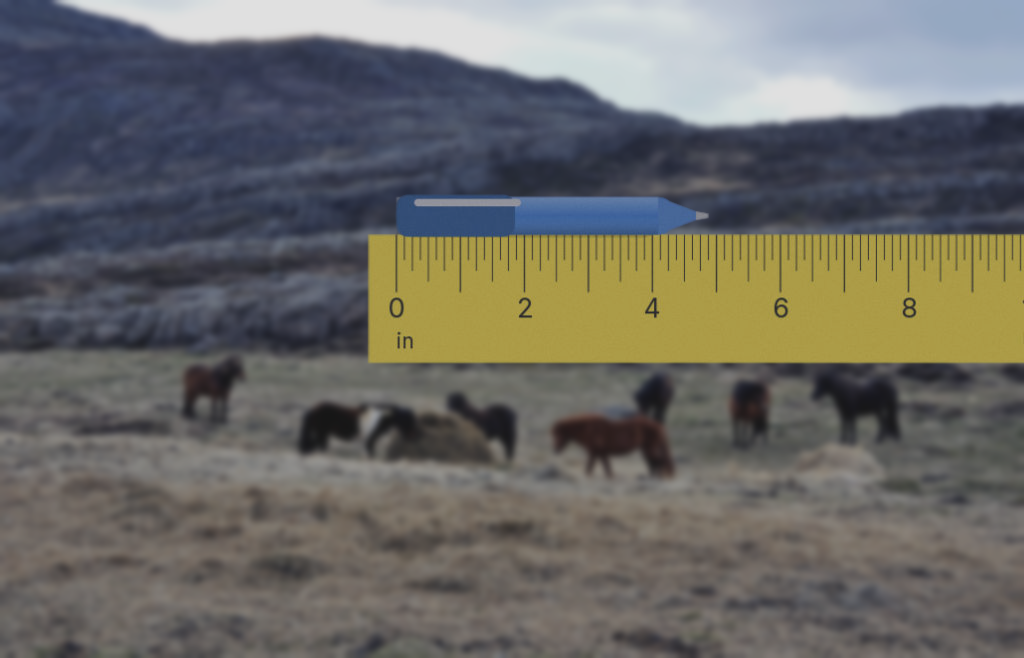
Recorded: 4.875 in
